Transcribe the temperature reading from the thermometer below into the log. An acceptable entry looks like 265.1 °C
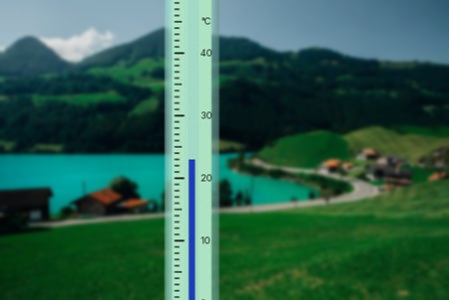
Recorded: 23 °C
